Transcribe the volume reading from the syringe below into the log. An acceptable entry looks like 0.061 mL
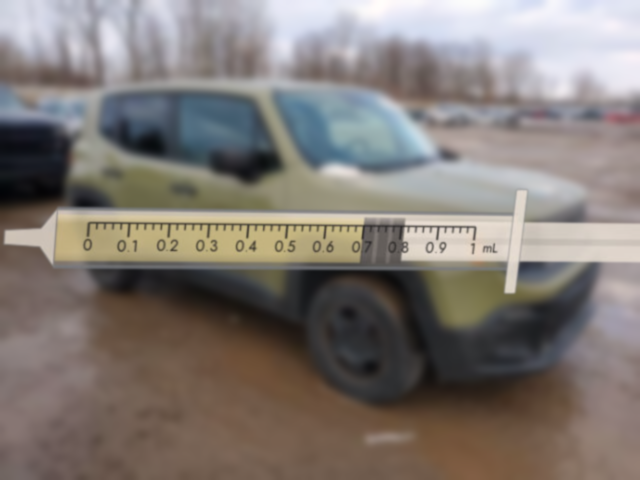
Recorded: 0.7 mL
